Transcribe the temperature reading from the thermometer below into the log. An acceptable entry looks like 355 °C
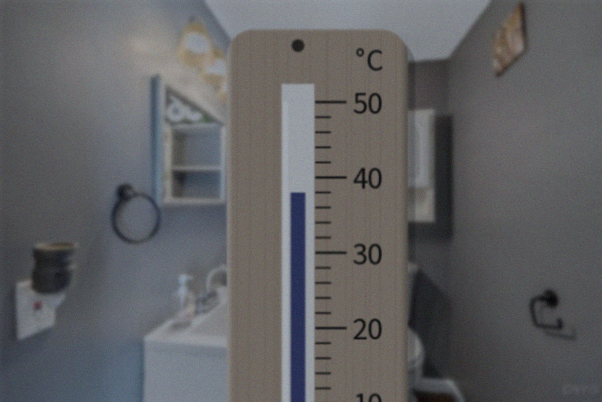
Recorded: 38 °C
